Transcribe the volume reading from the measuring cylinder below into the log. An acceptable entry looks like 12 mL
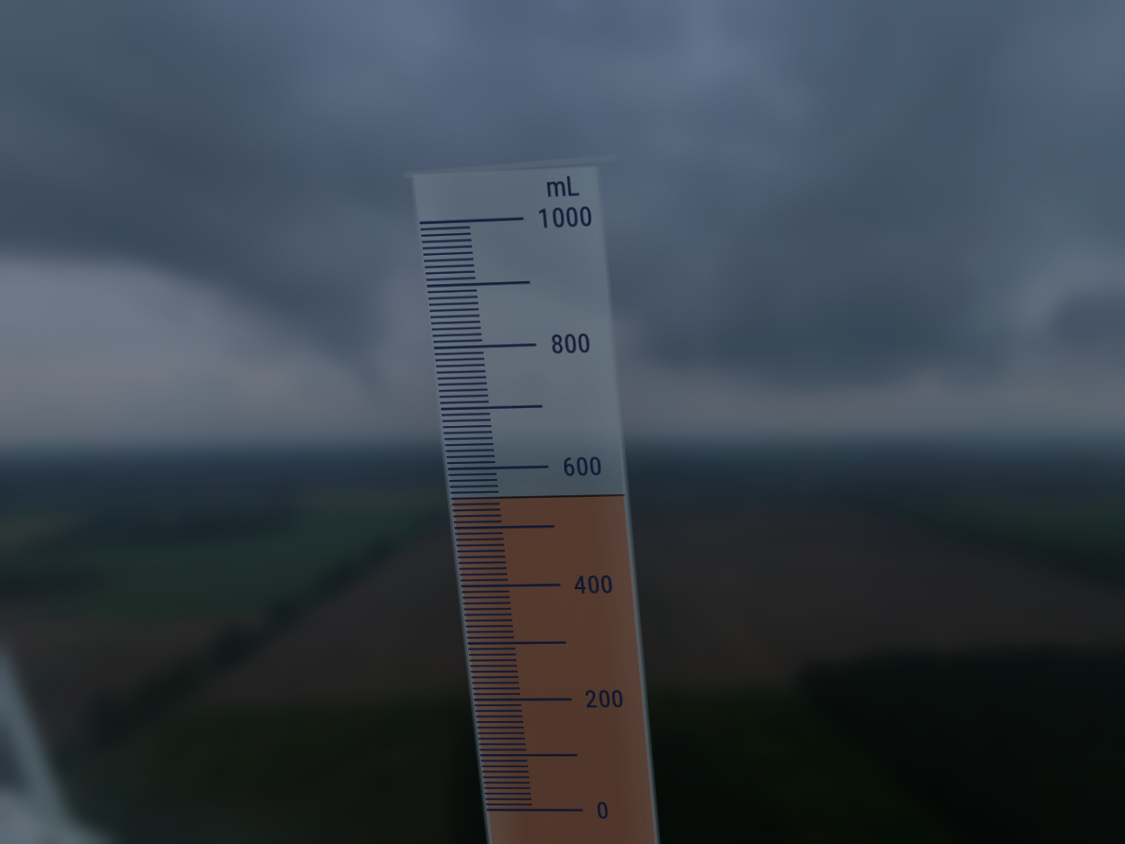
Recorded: 550 mL
